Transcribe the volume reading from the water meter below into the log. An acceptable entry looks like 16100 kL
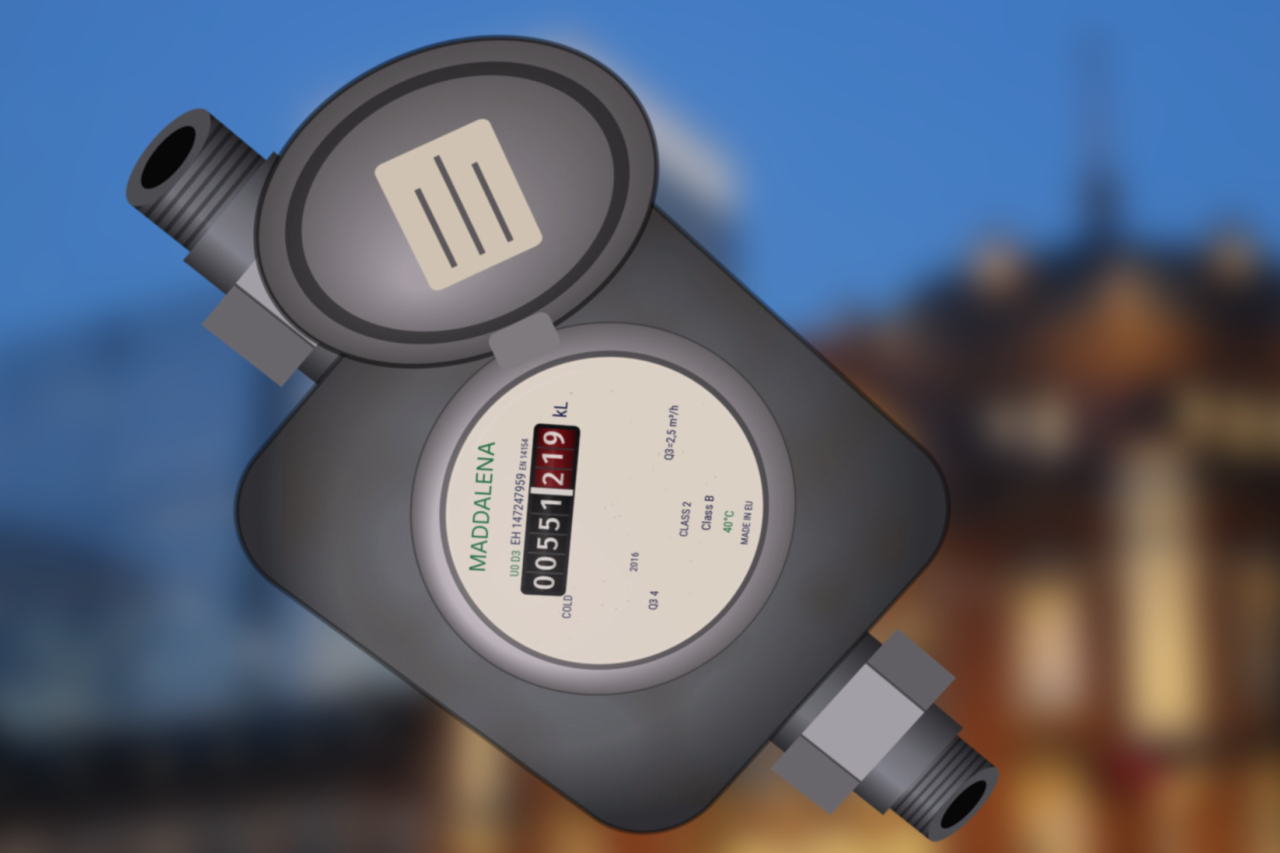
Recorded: 551.219 kL
